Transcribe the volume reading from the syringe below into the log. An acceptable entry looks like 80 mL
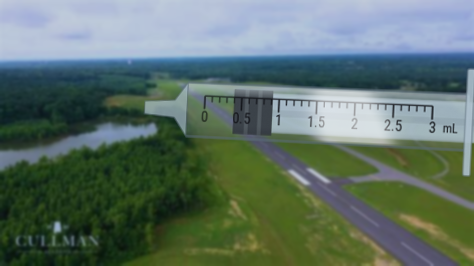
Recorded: 0.4 mL
